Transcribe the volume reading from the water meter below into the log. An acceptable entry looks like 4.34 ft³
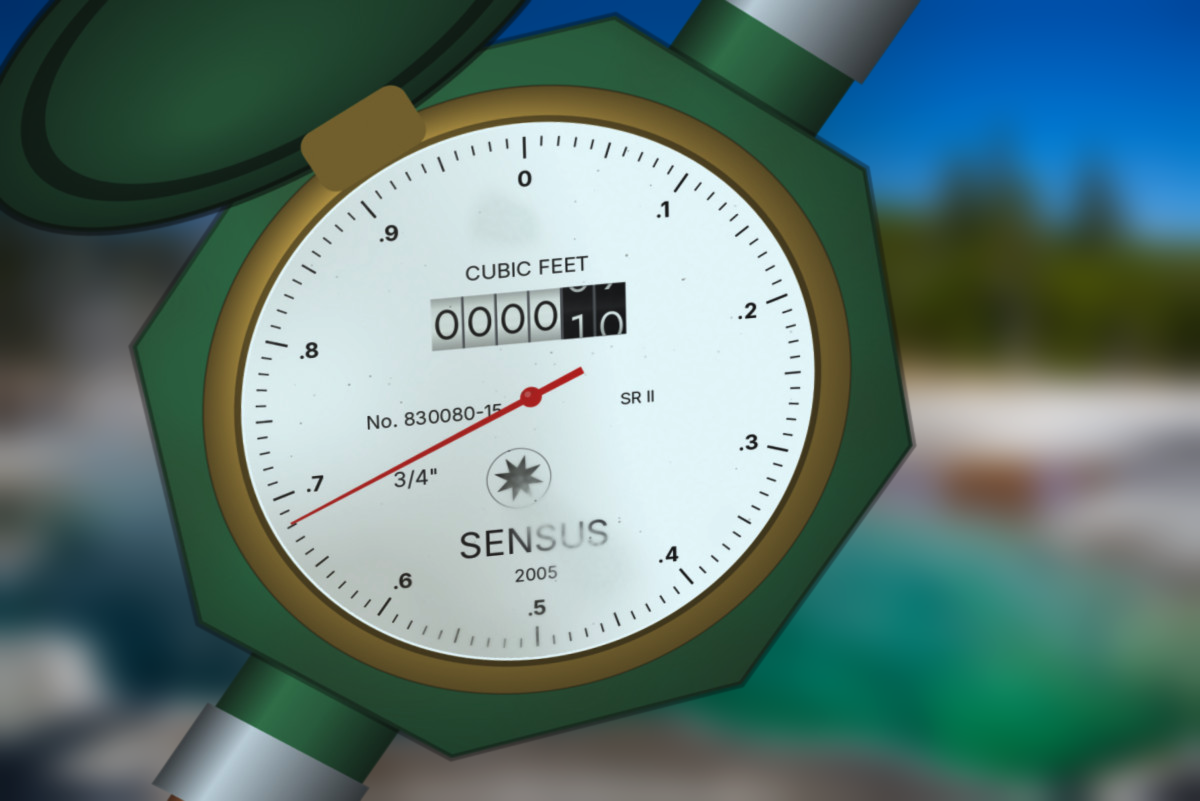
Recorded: 9.68 ft³
